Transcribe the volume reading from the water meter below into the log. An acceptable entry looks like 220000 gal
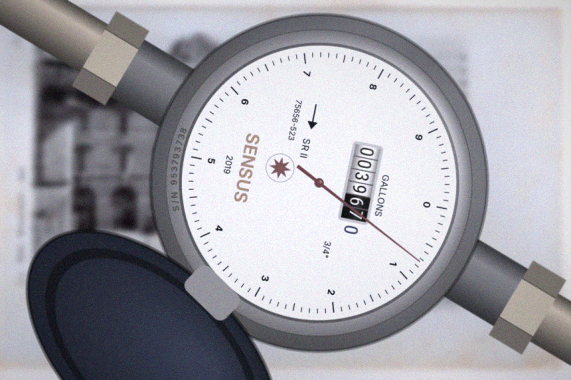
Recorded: 39670.7 gal
